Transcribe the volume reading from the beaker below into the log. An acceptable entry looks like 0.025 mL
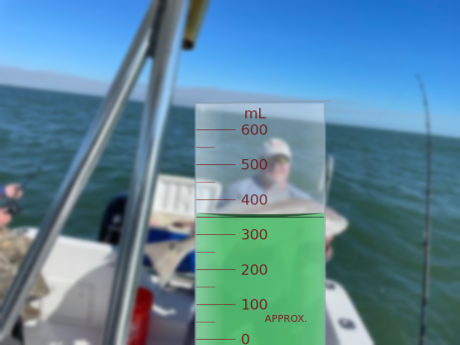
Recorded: 350 mL
